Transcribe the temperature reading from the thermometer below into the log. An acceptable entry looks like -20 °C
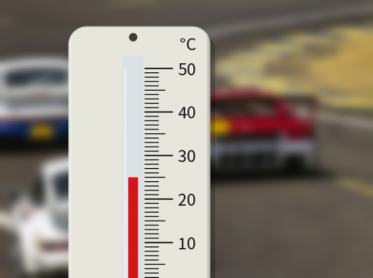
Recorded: 25 °C
